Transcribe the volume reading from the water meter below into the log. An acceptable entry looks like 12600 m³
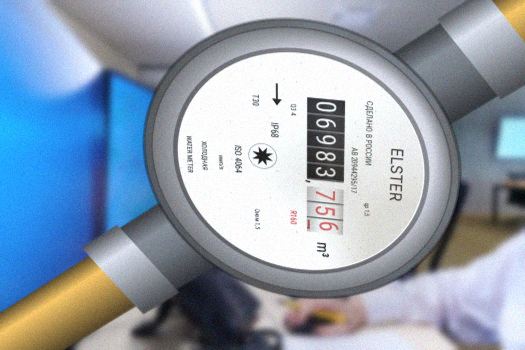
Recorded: 6983.756 m³
